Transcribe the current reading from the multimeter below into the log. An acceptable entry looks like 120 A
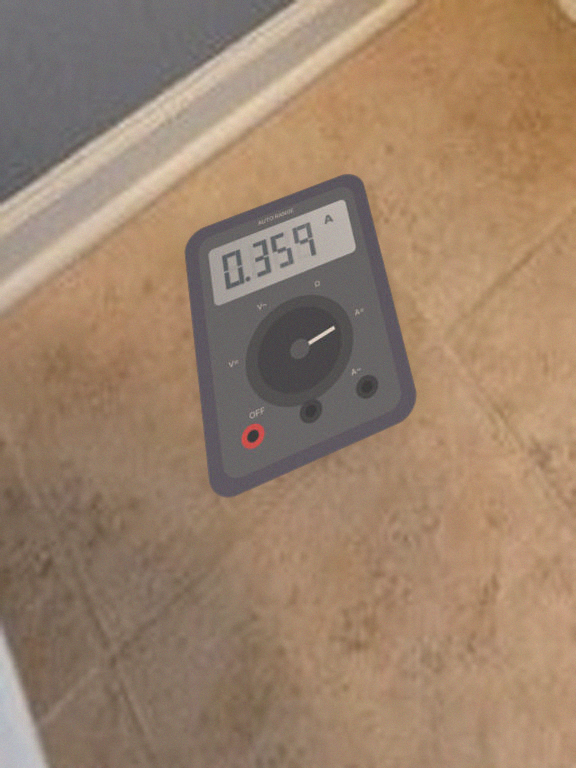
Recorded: 0.359 A
